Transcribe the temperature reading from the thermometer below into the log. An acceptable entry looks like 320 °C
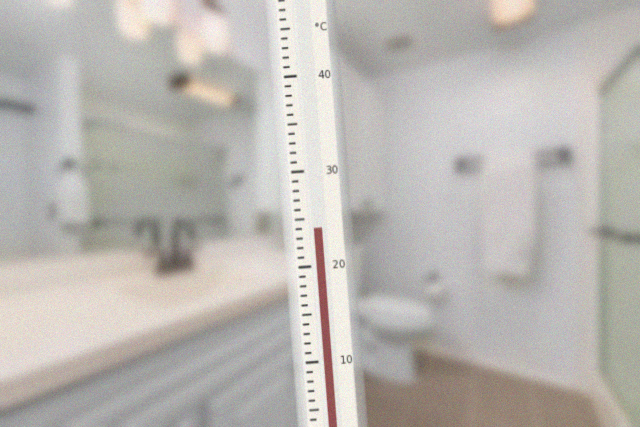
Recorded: 24 °C
